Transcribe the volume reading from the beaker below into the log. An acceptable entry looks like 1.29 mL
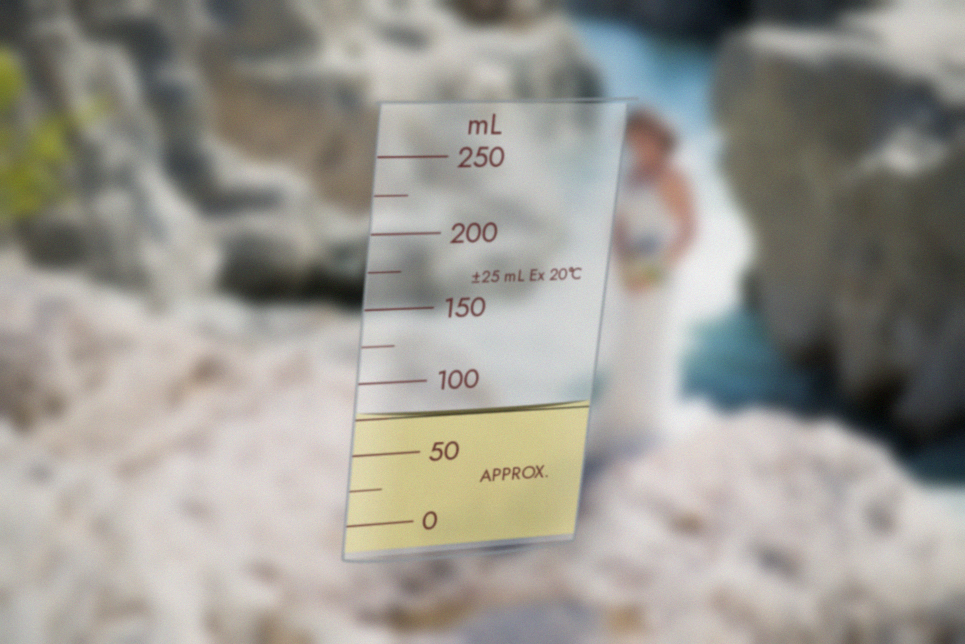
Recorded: 75 mL
